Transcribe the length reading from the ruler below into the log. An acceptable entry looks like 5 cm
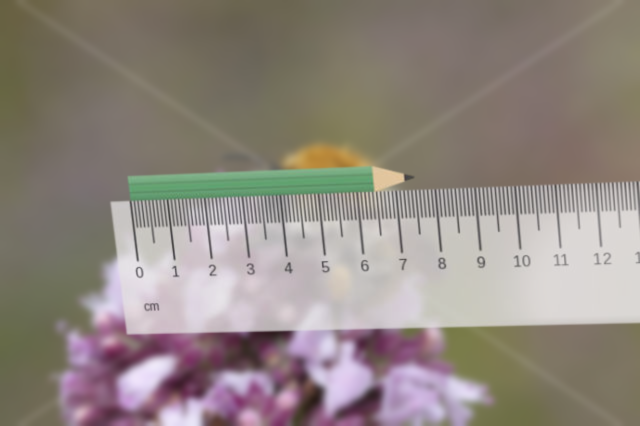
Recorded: 7.5 cm
